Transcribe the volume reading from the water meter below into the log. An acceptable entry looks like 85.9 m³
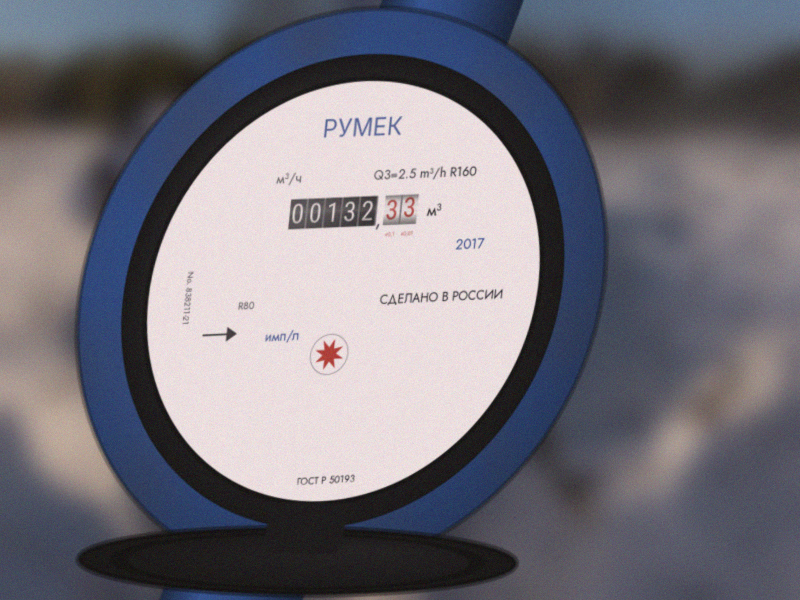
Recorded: 132.33 m³
